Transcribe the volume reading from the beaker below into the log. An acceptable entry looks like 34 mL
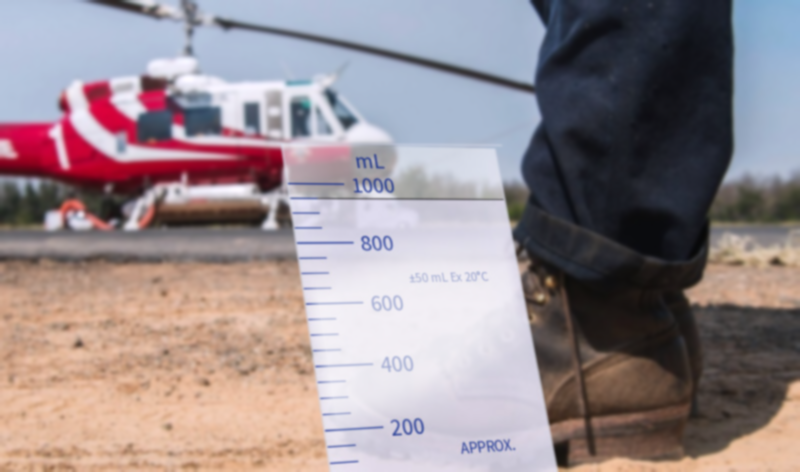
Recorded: 950 mL
